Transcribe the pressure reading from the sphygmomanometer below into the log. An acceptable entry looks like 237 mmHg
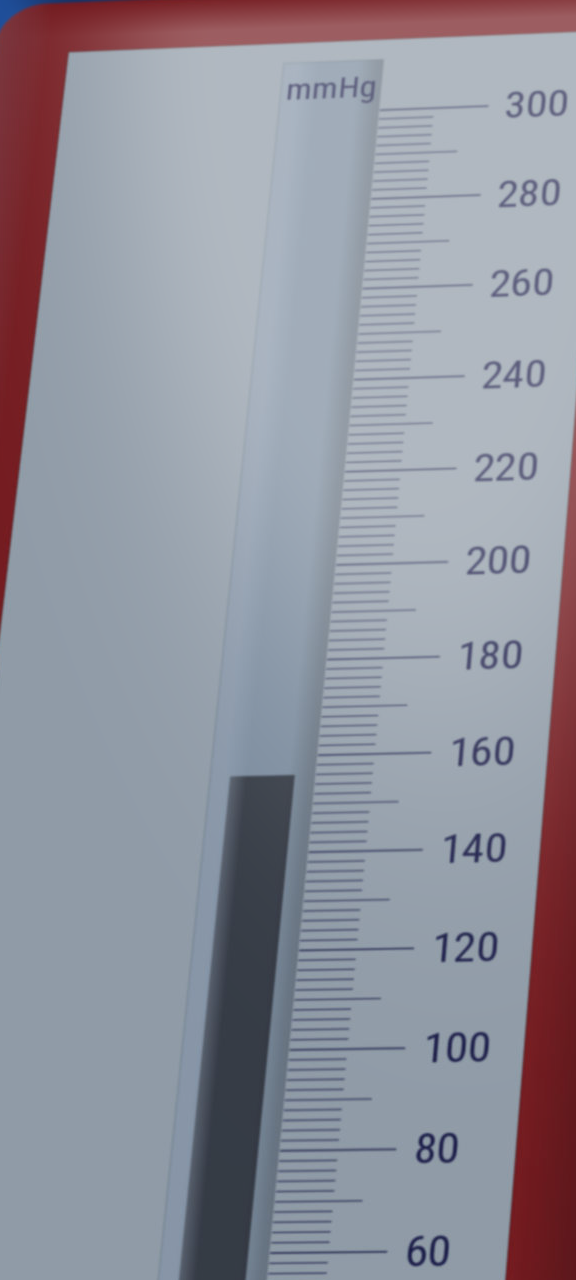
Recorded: 156 mmHg
